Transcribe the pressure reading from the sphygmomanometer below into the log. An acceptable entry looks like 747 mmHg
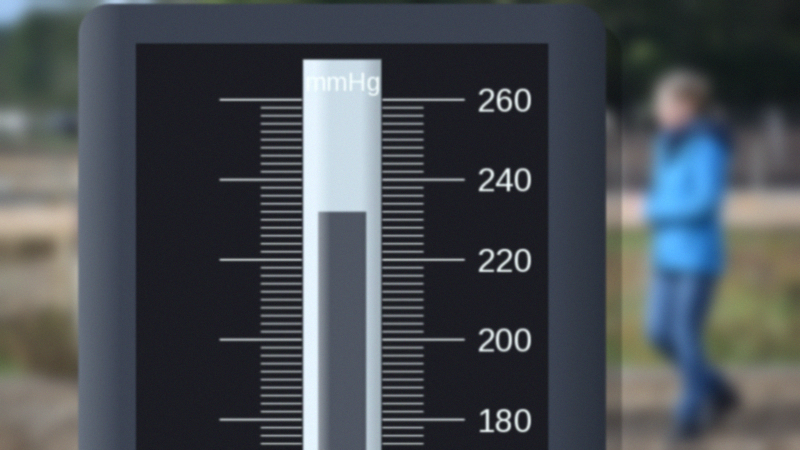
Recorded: 232 mmHg
